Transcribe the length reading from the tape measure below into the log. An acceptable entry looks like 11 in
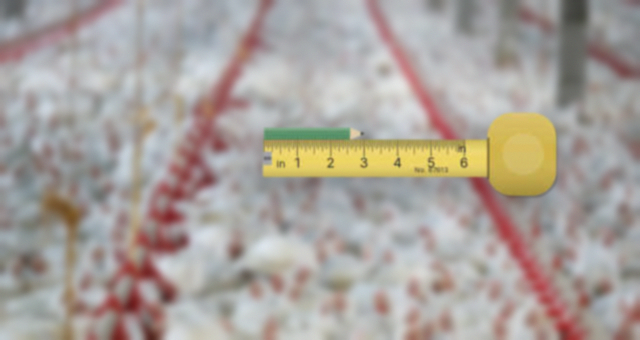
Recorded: 3 in
